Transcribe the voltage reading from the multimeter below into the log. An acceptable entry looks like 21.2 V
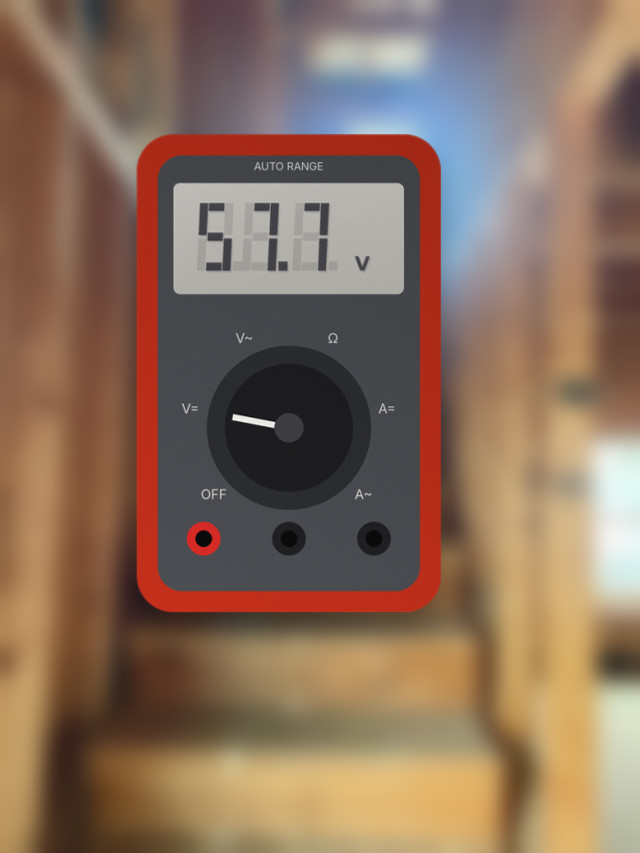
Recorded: 57.7 V
